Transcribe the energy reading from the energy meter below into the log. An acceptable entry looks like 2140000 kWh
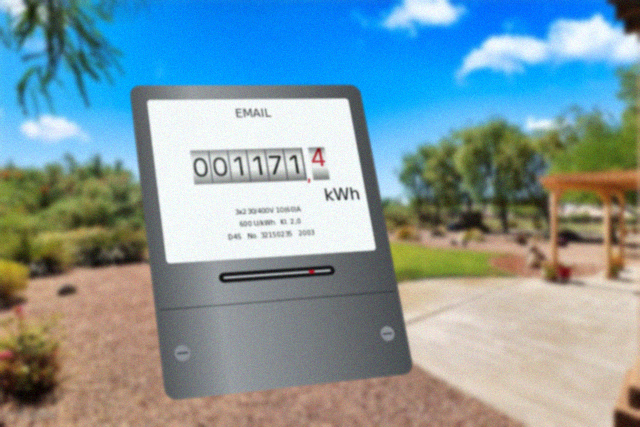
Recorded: 1171.4 kWh
